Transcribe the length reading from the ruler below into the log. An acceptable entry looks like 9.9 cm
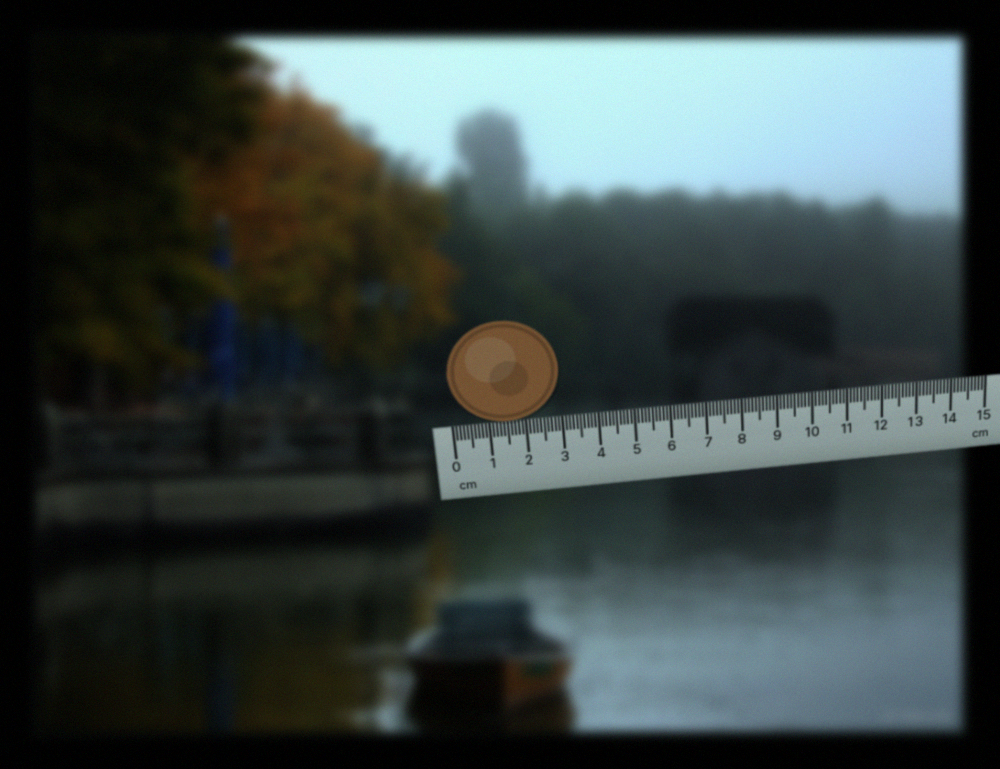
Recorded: 3 cm
